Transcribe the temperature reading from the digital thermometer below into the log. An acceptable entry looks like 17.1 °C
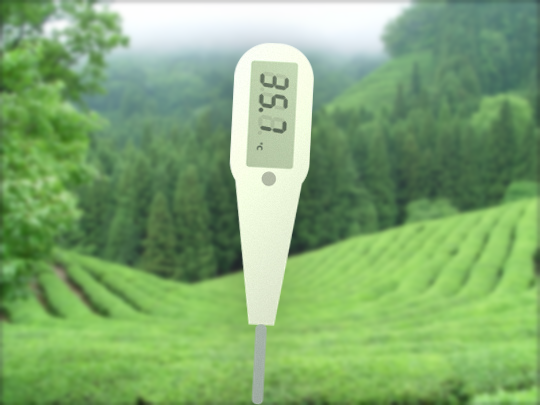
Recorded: 35.7 °C
